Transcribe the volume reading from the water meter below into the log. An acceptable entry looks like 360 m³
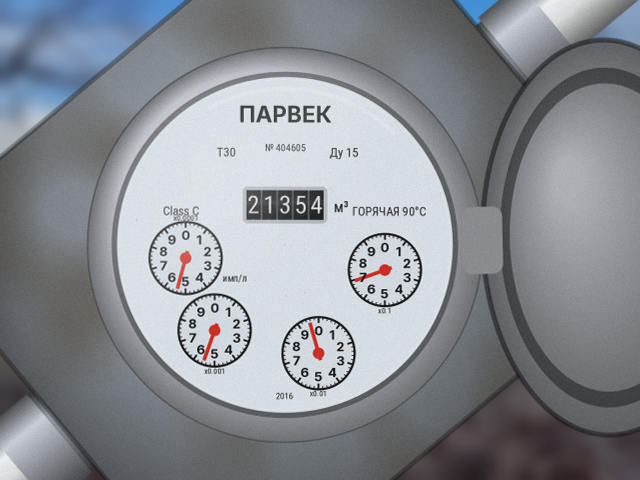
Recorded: 21354.6955 m³
